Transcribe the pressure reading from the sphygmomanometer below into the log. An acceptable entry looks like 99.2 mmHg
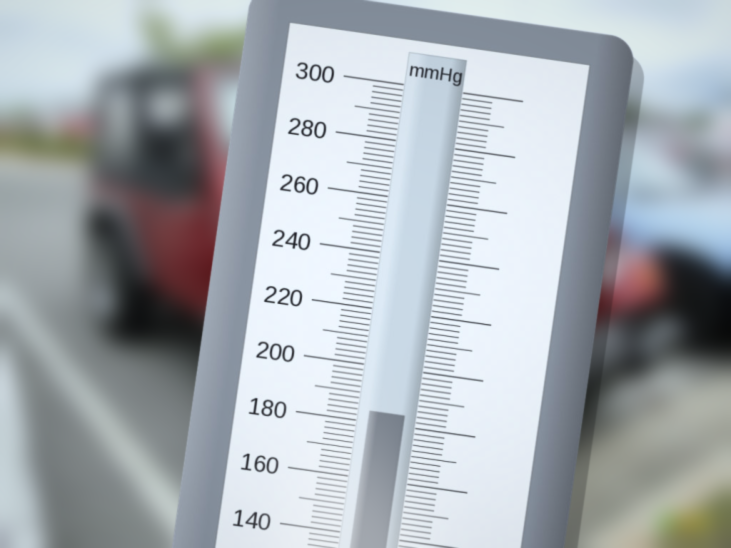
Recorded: 184 mmHg
